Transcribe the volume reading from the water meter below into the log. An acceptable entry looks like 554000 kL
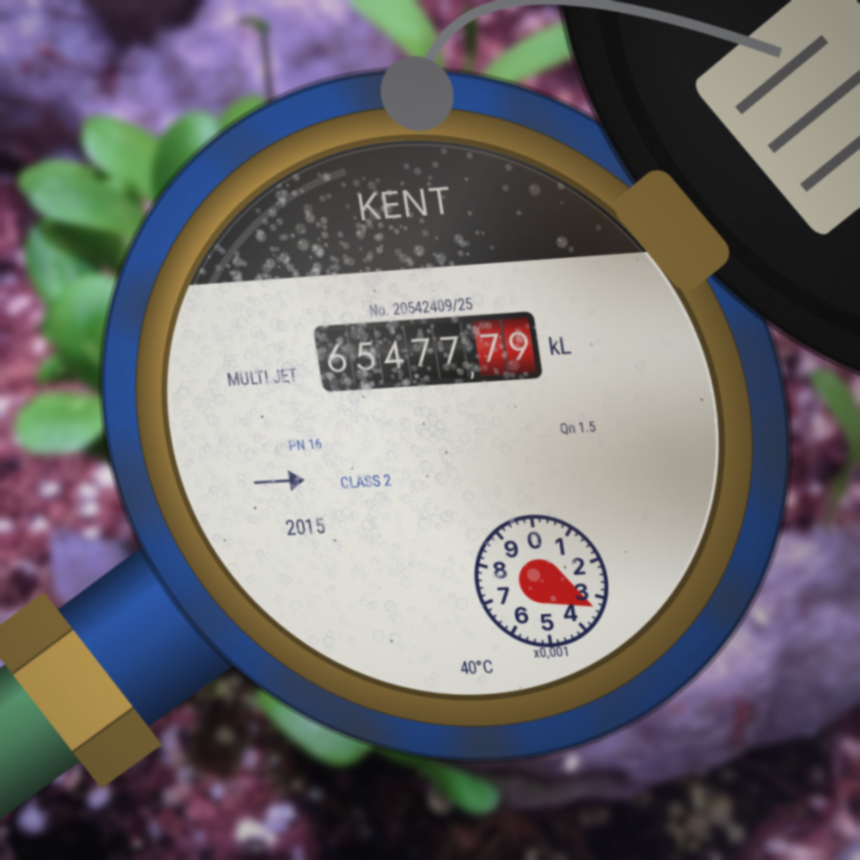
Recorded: 65477.793 kL
